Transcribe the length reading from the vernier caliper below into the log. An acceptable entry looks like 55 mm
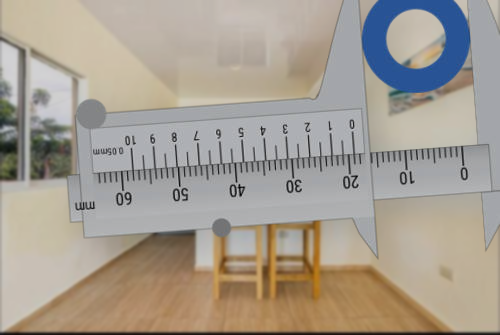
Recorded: 19.0 mm
